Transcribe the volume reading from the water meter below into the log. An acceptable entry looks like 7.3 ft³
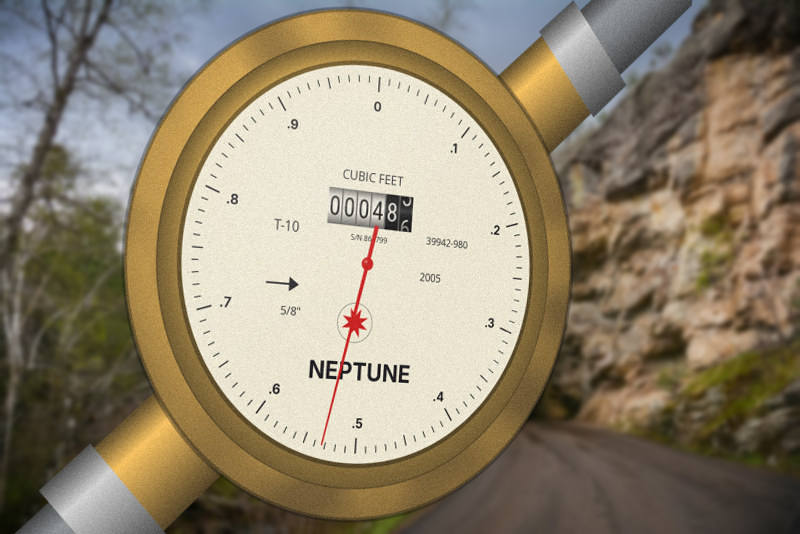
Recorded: 485.53 ft³
